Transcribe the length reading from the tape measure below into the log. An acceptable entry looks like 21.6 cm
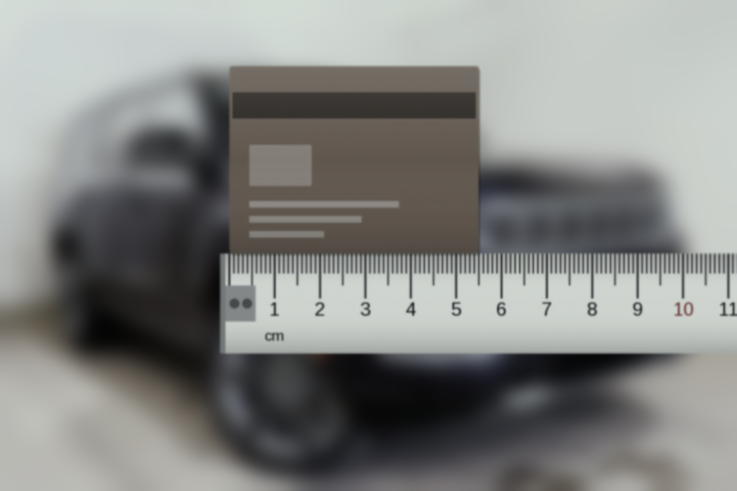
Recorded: 5.5 cm
